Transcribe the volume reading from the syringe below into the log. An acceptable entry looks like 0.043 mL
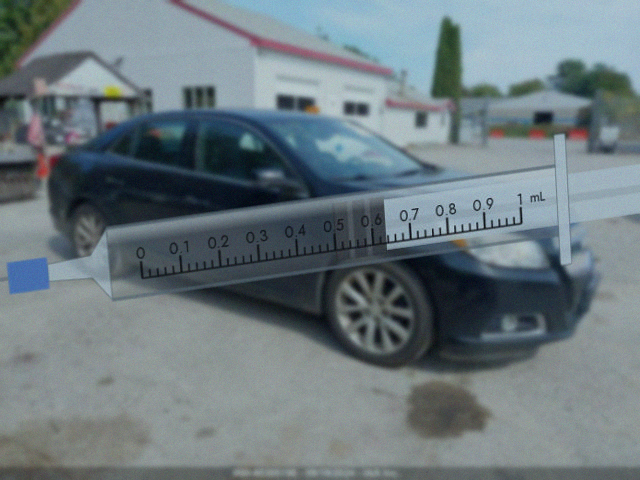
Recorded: 0.5 mL
